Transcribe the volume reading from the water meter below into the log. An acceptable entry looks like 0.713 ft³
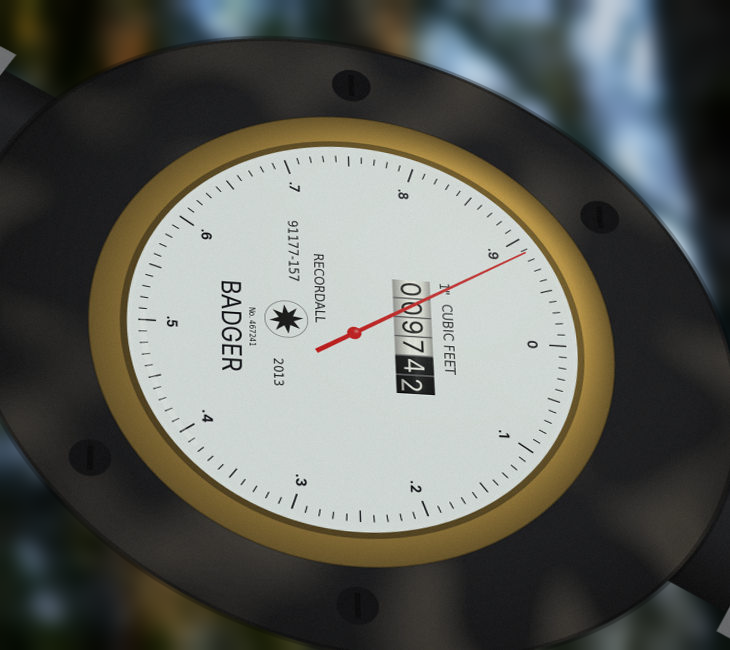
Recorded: 9741.91 ft³
